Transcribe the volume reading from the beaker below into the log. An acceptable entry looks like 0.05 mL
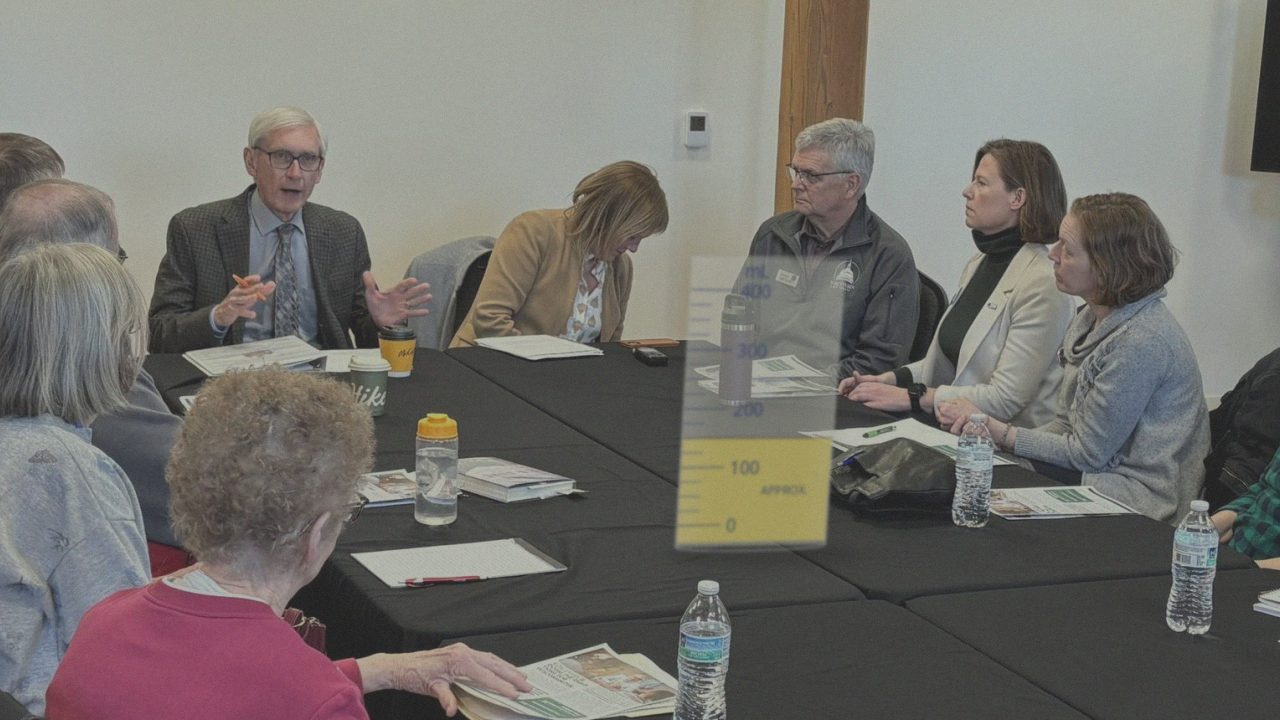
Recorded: 150 mL
